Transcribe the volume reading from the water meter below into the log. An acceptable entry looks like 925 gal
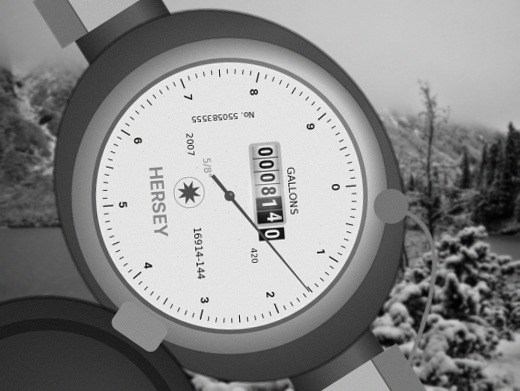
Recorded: 8141.5 gal
